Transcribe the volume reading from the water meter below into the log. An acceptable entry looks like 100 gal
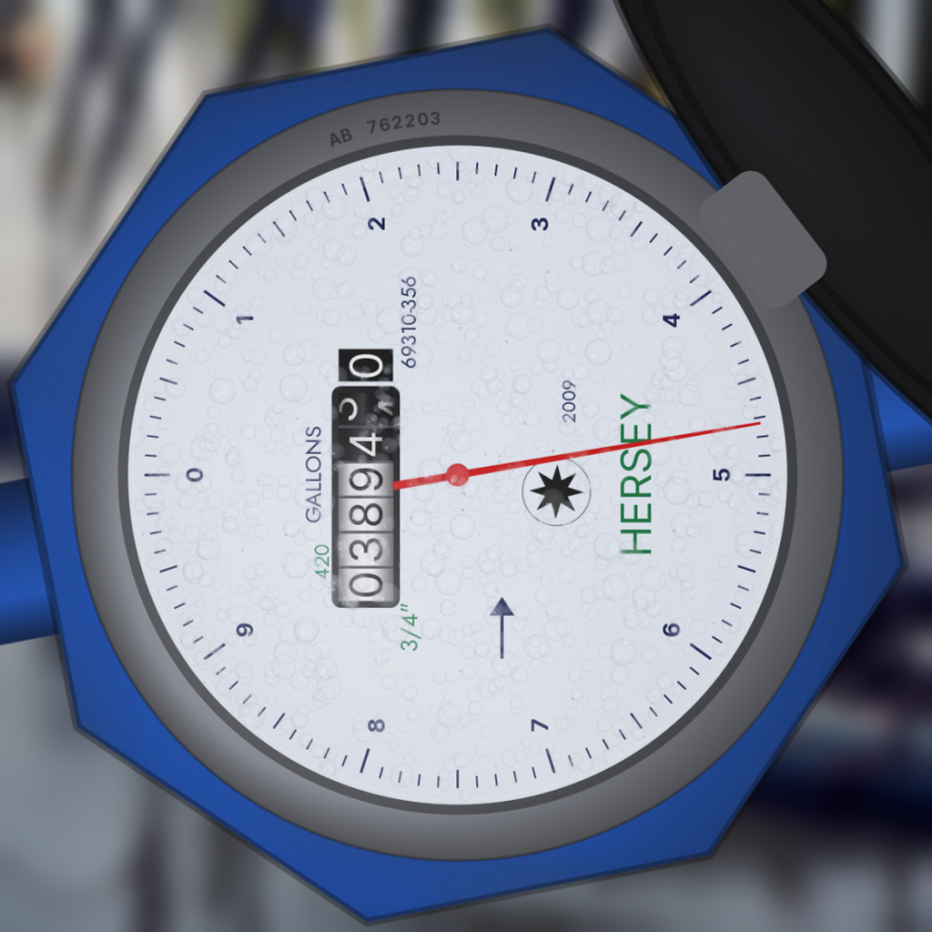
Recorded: 389434.7 gal
